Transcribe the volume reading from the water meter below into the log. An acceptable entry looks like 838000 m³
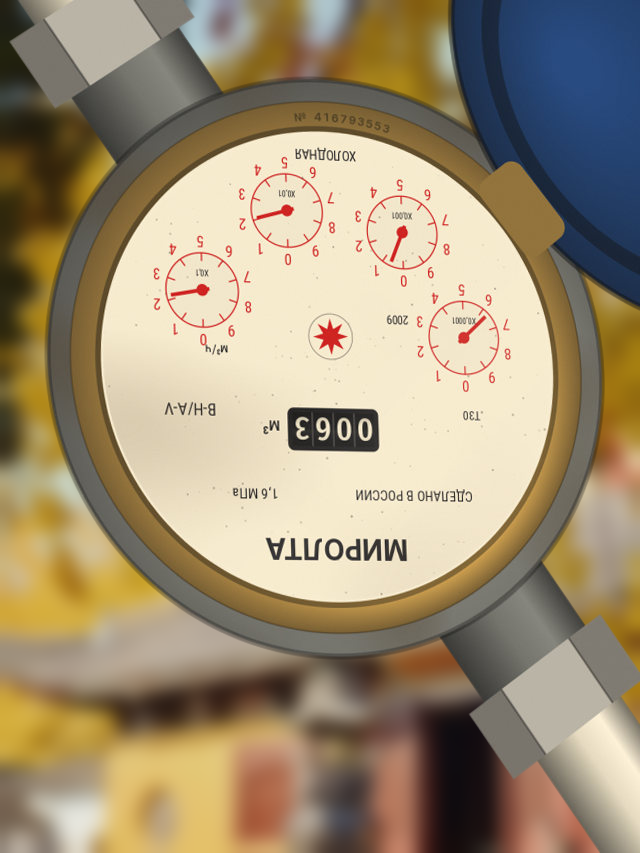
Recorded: 63.2206 m³
